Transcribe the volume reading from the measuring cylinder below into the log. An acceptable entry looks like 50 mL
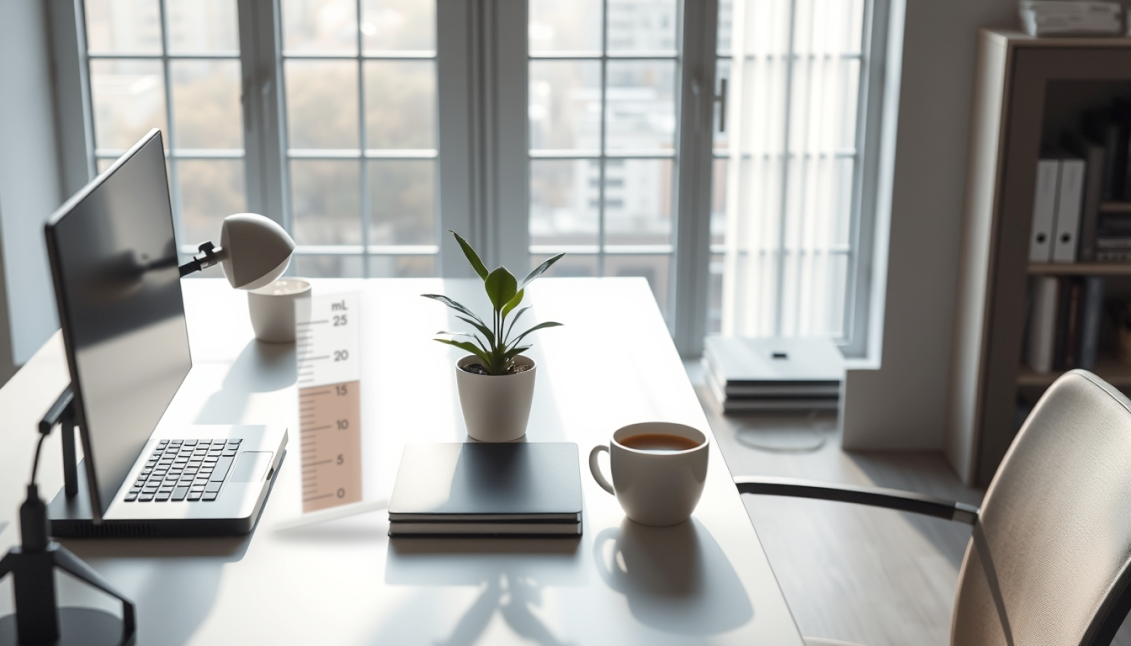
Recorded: 16 mL
